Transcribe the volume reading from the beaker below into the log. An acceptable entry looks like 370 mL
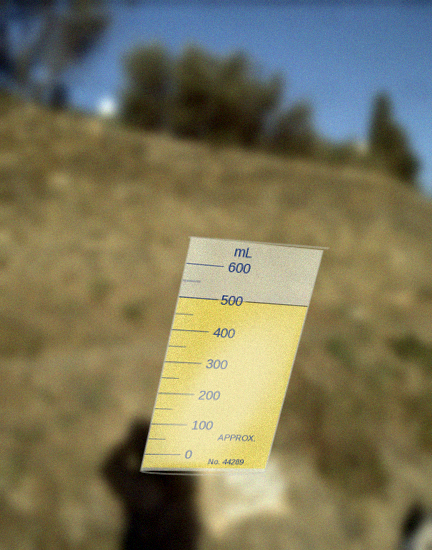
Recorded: 500 mL
